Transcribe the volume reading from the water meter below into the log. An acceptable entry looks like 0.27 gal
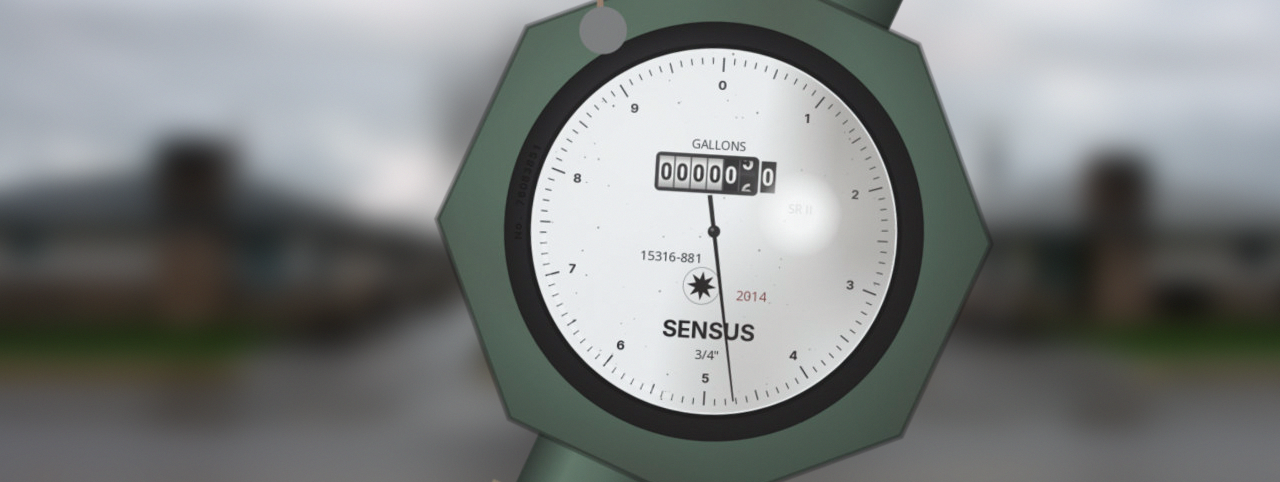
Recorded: 54.7 gal
